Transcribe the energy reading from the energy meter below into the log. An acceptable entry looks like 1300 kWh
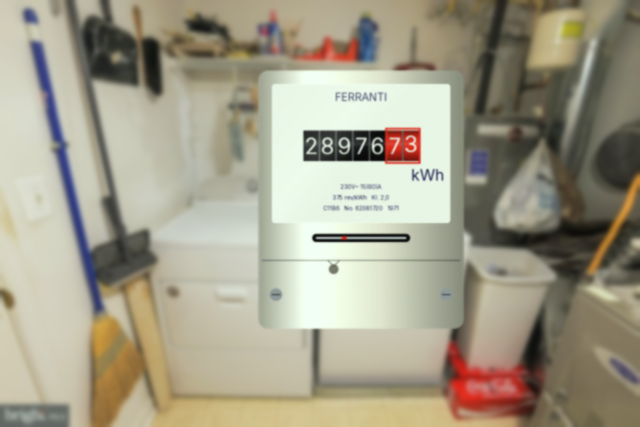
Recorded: 28976.73 kWh
